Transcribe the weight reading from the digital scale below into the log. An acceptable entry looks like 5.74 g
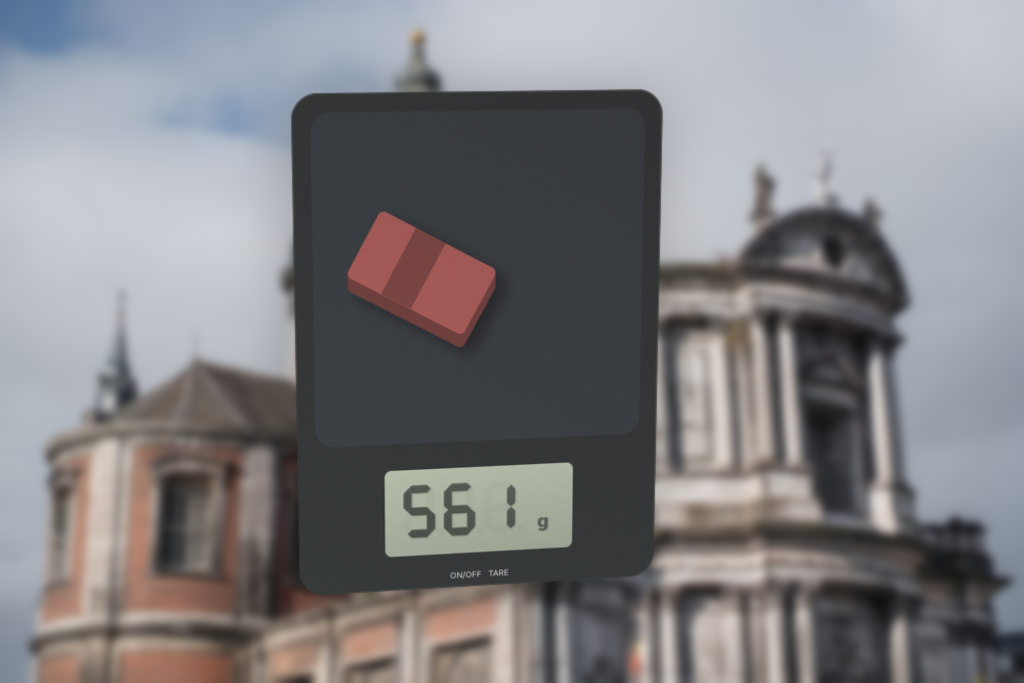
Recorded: 561 g
